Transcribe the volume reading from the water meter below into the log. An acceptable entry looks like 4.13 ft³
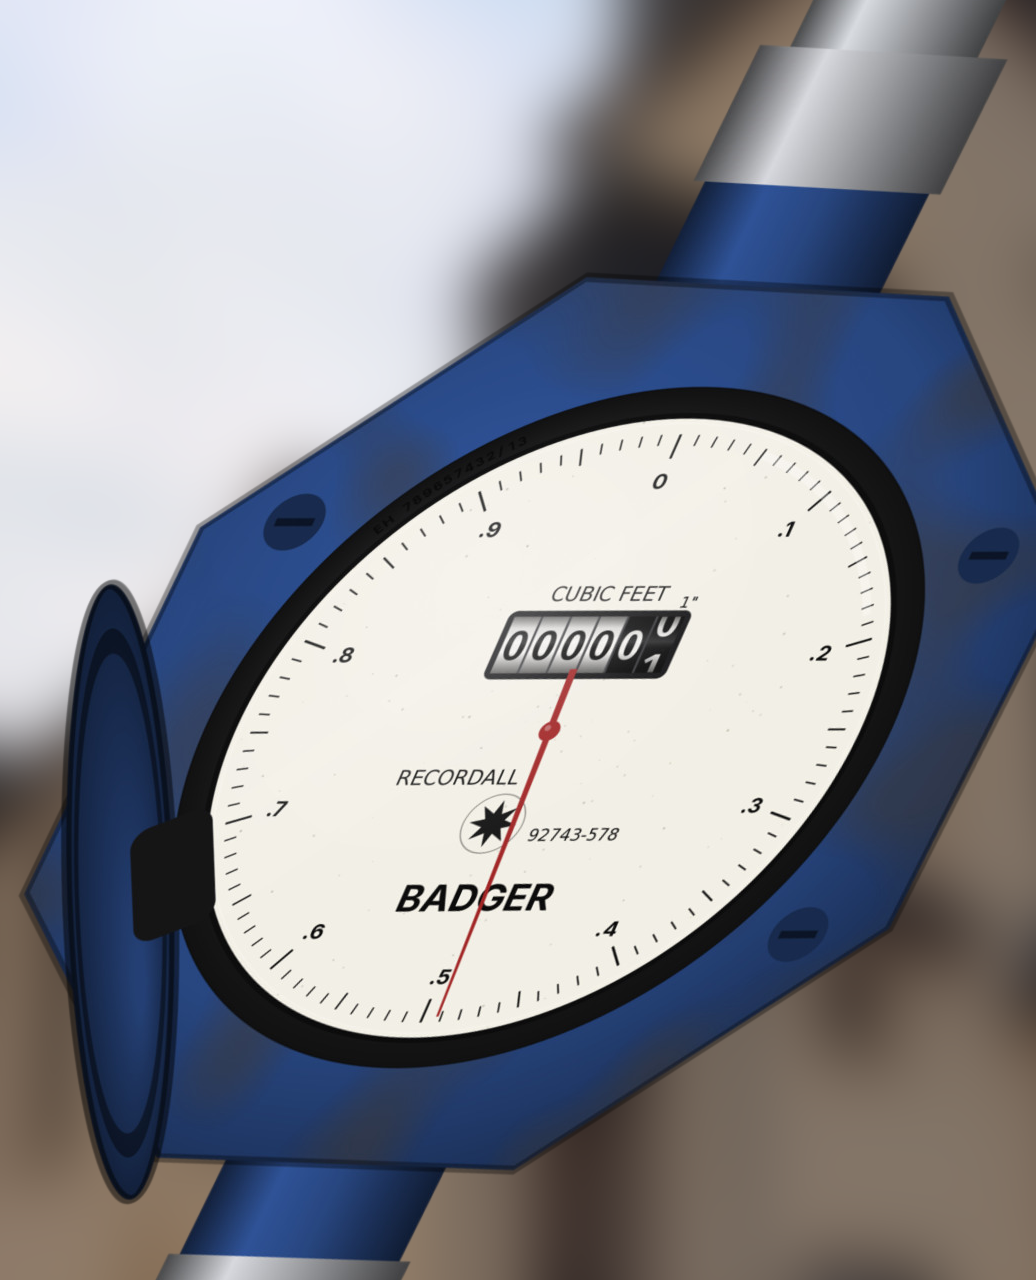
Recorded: 0.49 ft³
